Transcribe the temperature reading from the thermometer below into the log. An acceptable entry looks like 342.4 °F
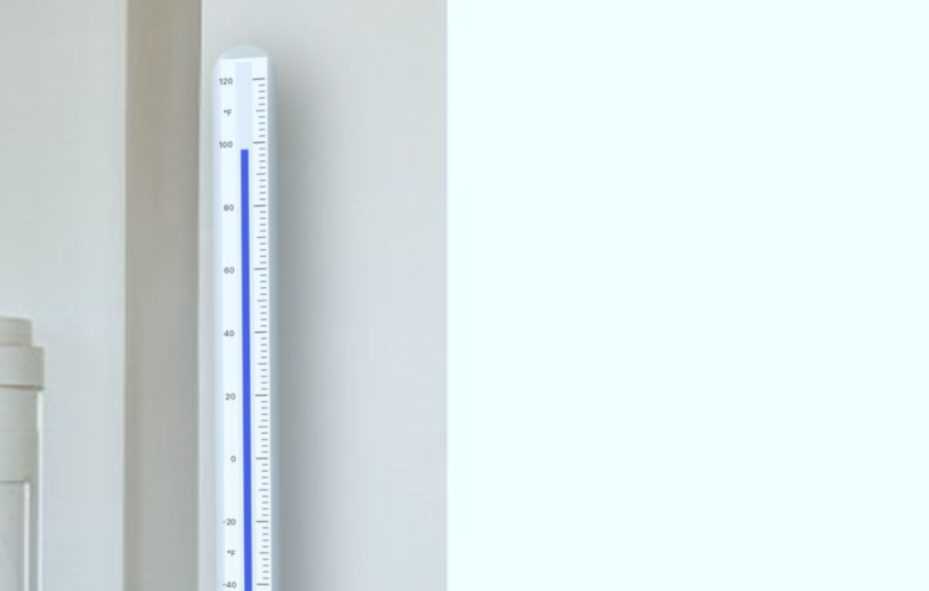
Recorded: 98 °F
